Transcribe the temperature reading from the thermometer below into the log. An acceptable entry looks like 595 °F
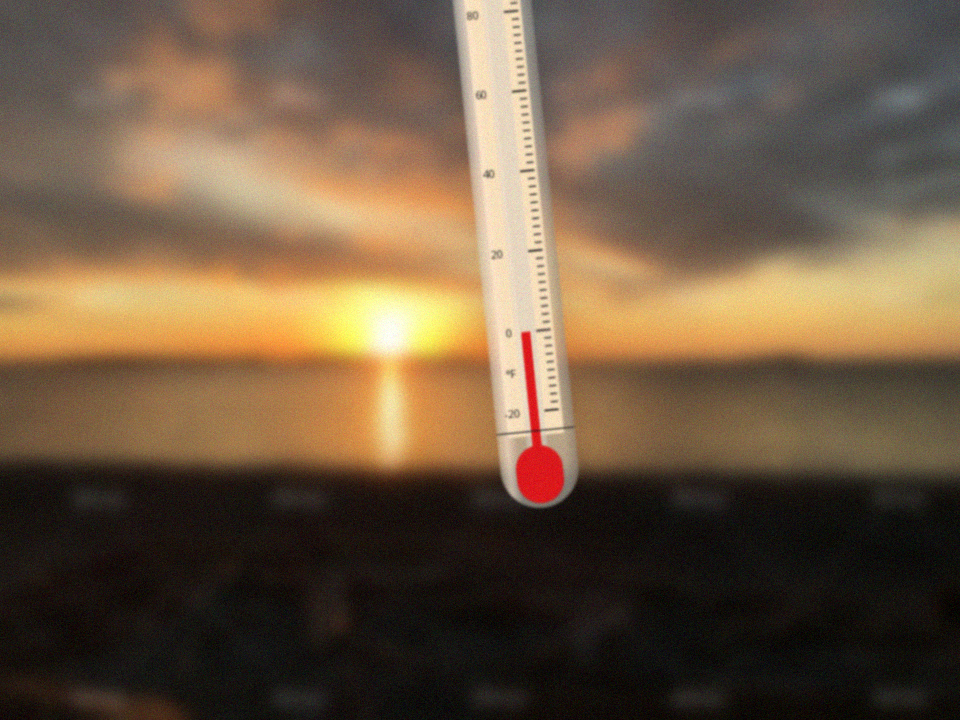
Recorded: 0 °F
